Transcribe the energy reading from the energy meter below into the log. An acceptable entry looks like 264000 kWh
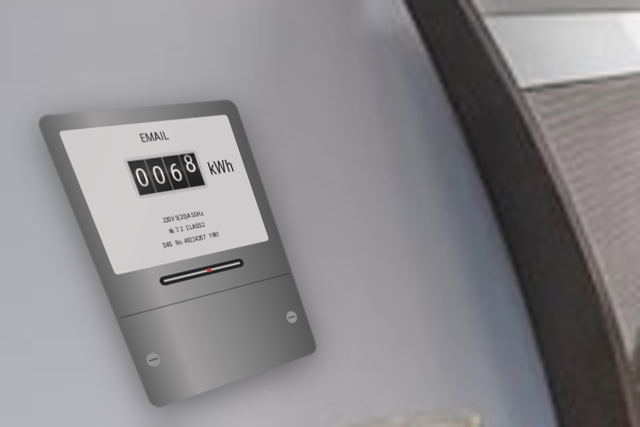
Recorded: 68 kWh
